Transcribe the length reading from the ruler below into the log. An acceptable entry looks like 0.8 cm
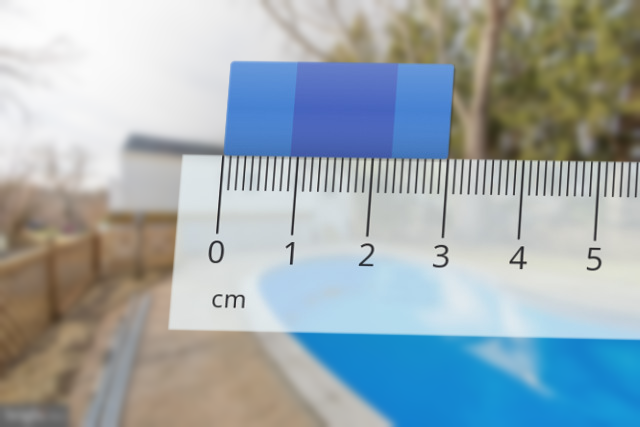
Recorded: 3 cm
